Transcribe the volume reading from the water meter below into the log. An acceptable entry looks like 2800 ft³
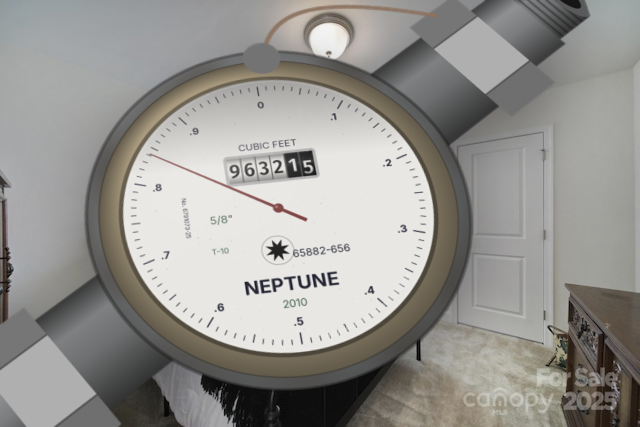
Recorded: 963214.84 ft³
